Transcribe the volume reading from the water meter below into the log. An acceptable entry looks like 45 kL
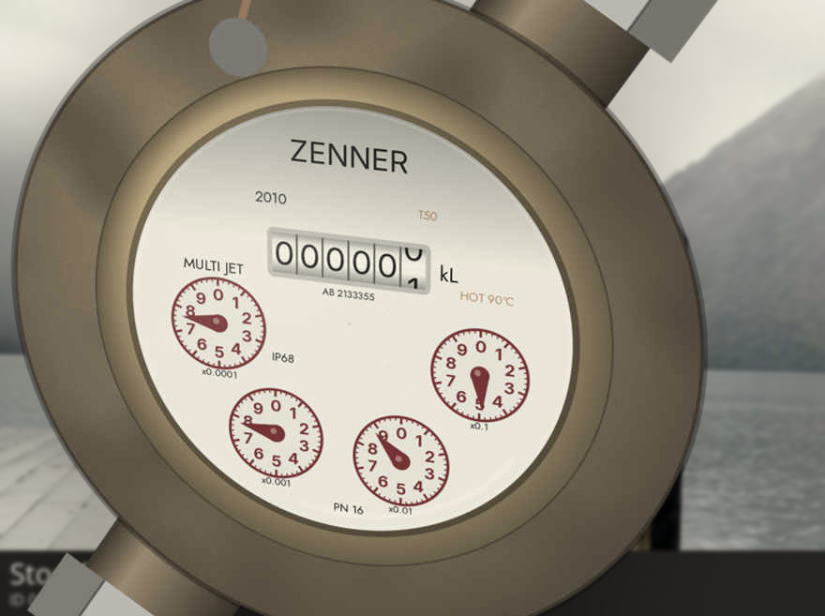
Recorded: 0.4877 kL
